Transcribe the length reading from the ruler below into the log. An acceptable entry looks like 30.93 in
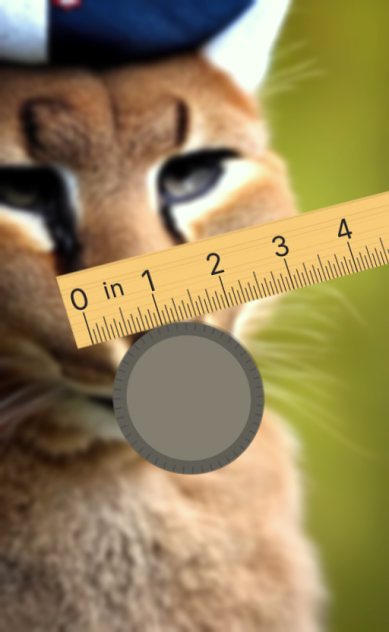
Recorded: 2.125 in
